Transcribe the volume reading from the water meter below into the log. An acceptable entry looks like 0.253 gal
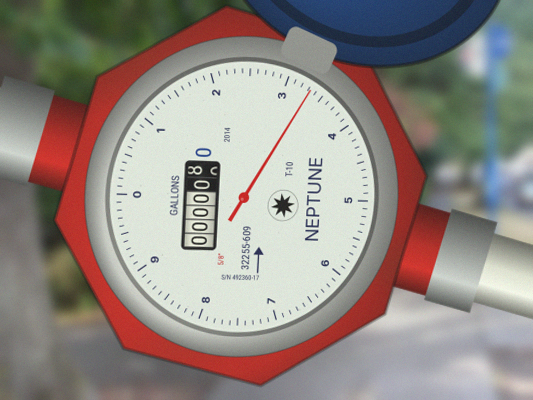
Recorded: 83.3 gal
